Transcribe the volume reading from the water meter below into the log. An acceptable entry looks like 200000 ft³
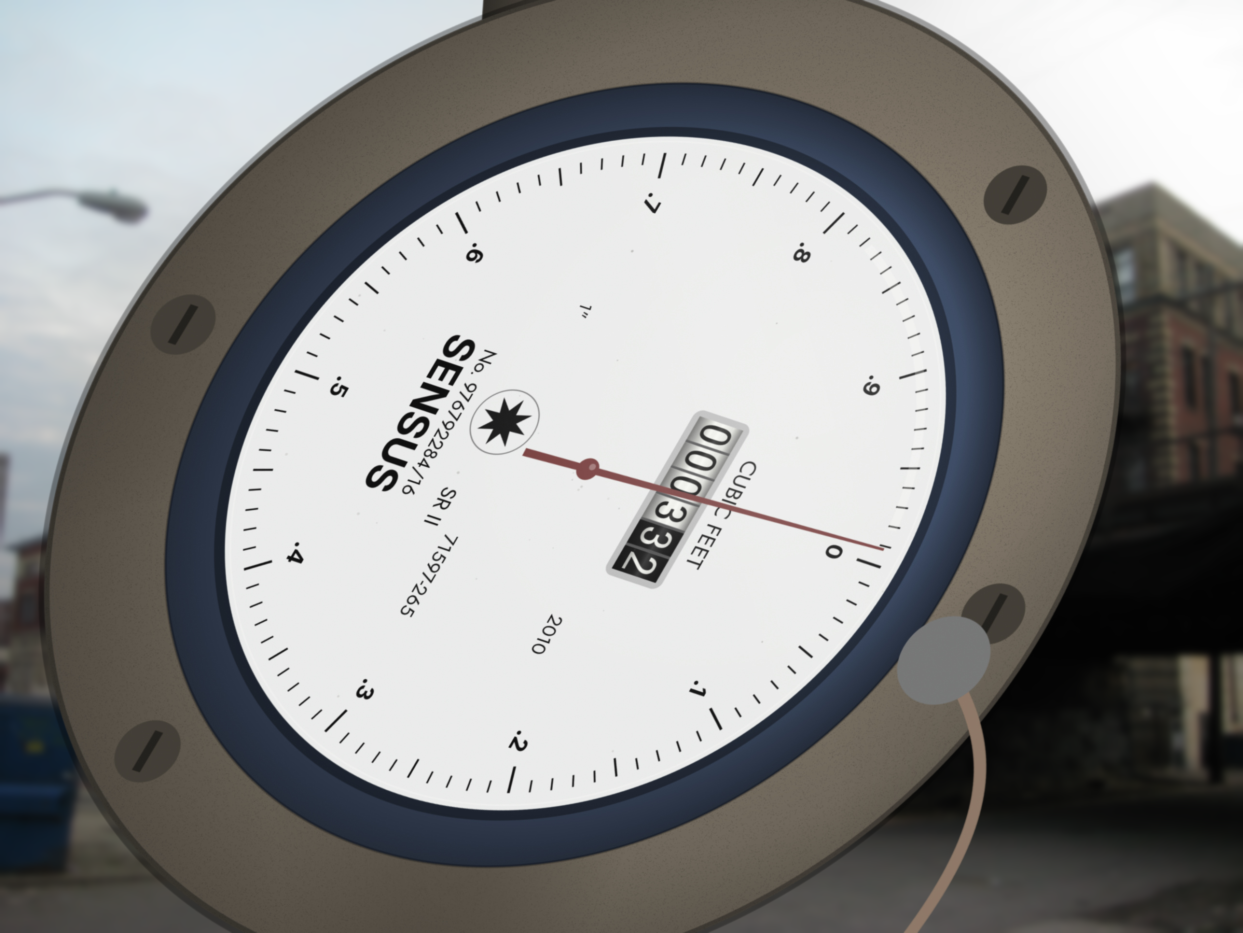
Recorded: 331.99 ft³
